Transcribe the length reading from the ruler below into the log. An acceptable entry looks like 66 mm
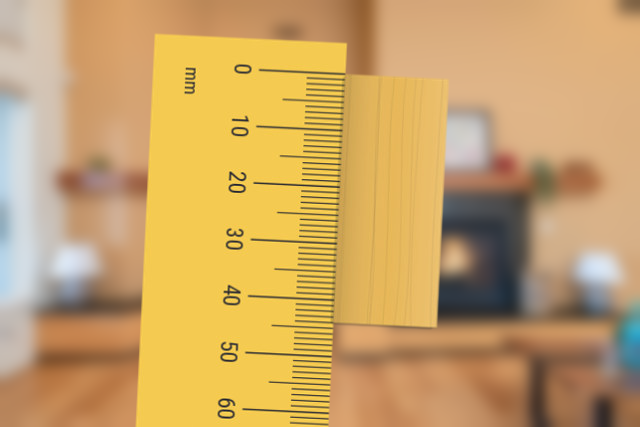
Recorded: 44 mm
